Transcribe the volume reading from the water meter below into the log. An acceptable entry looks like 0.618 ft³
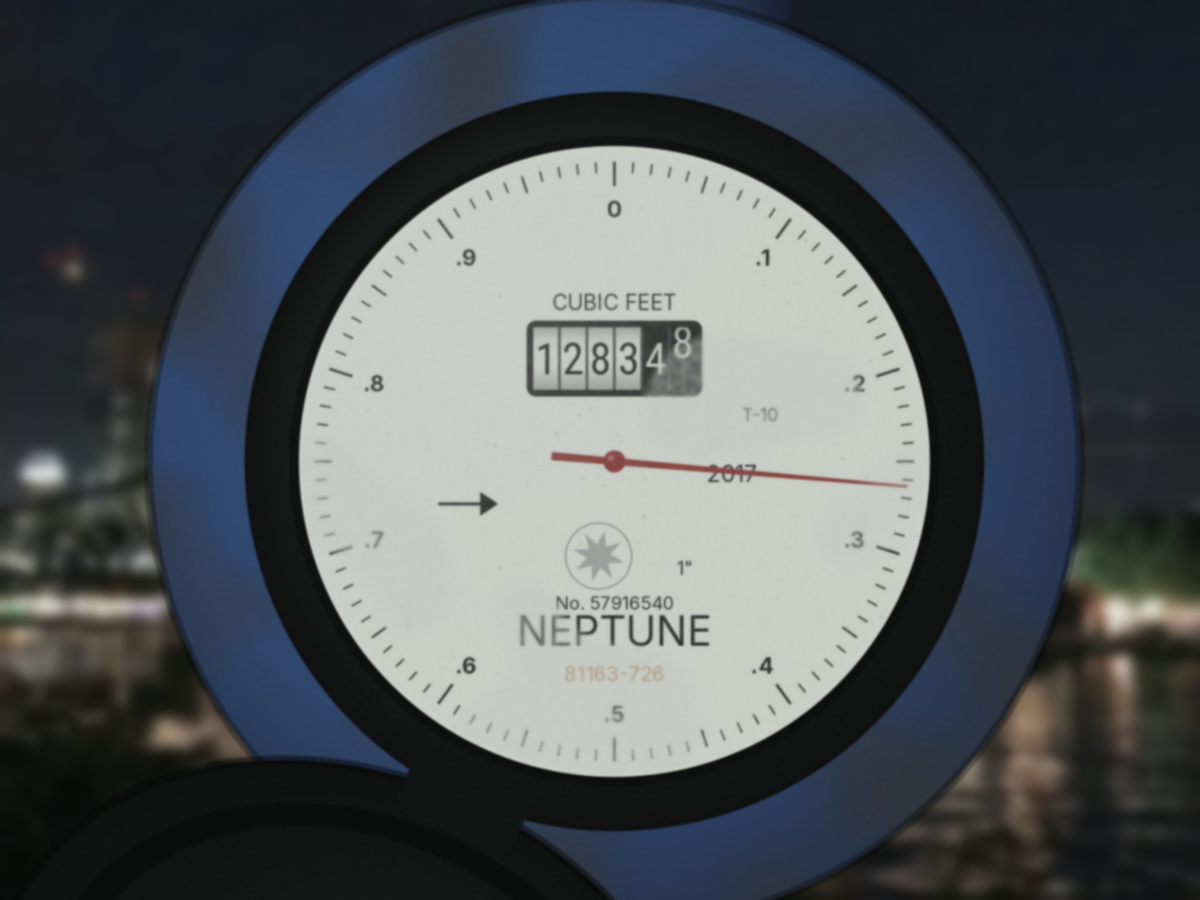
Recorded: 128348.26 ft³
